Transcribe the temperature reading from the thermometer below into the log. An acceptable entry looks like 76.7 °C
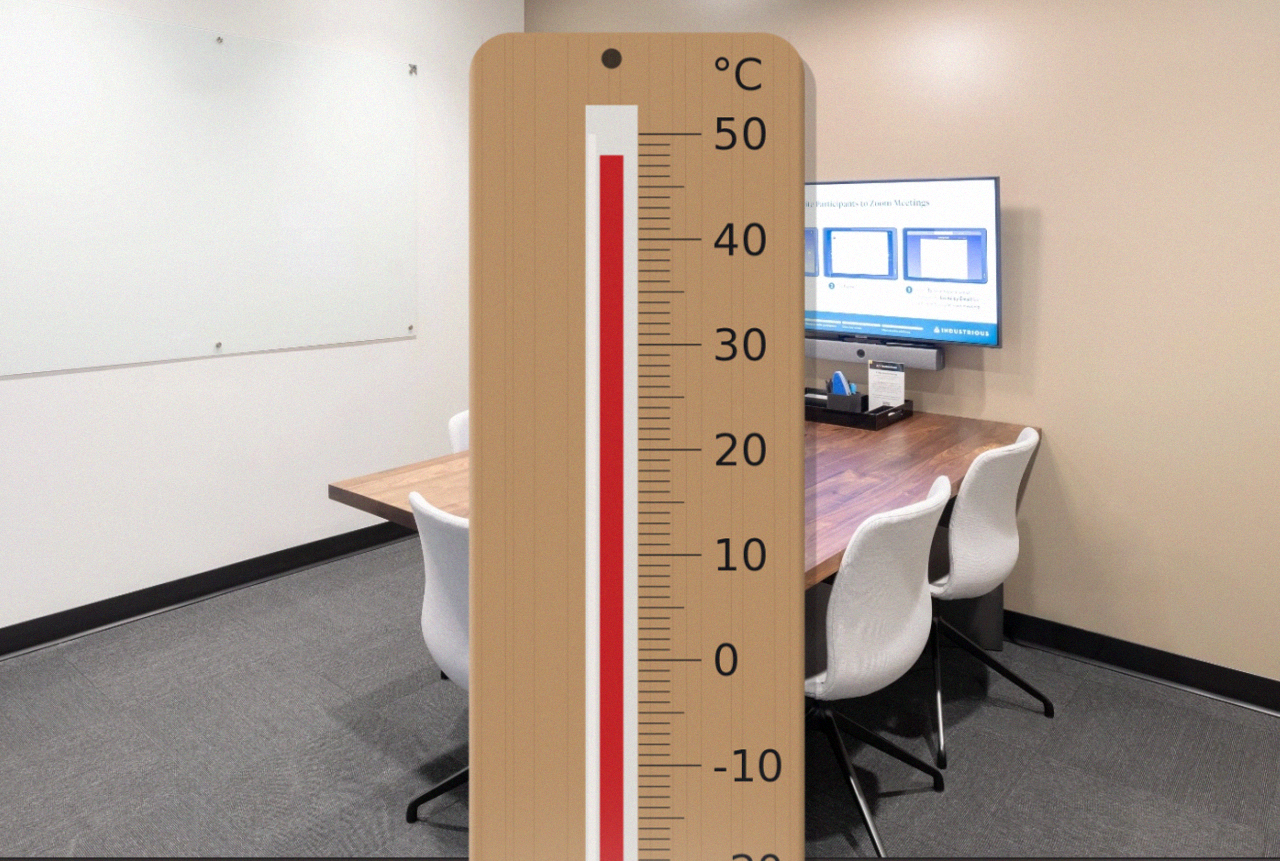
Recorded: 48 °C
